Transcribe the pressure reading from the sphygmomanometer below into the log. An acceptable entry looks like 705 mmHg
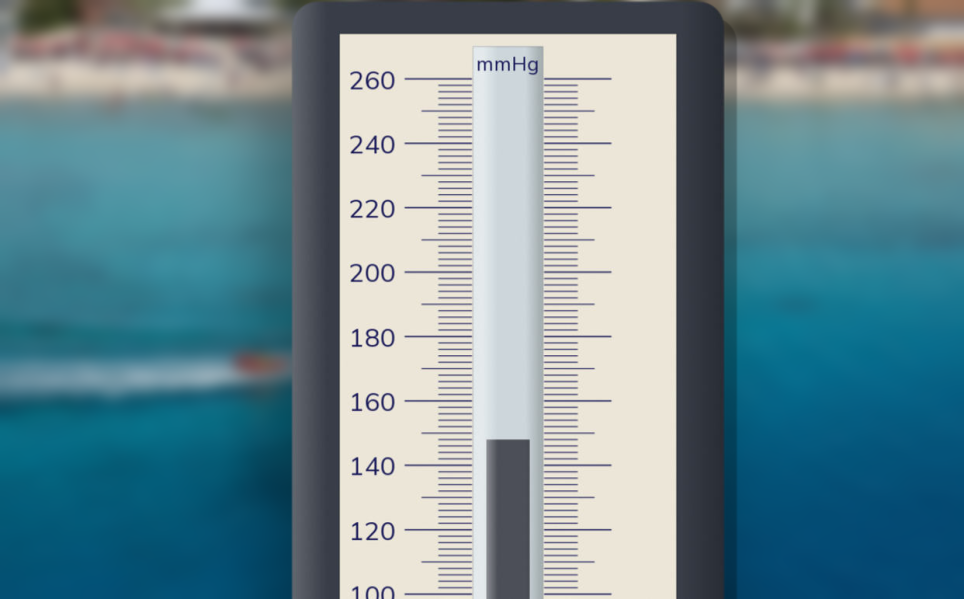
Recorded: 148 mmHg
